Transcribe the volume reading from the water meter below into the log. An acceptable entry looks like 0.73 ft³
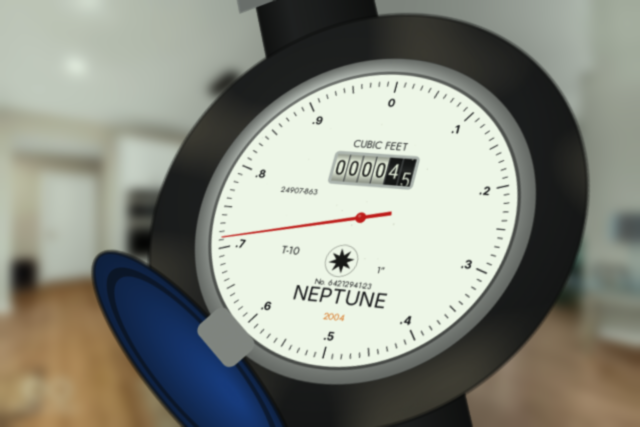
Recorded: 44.71 ft³
